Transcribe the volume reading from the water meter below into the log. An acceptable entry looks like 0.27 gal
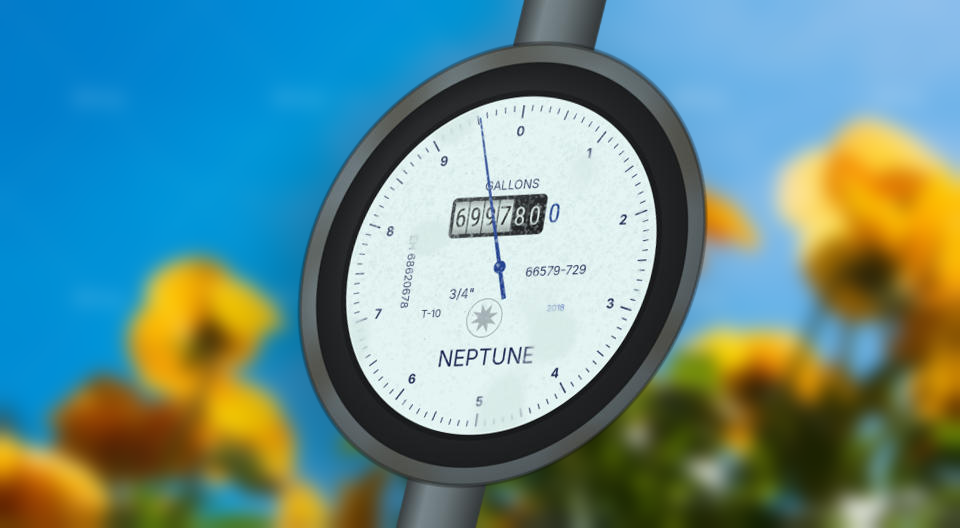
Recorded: 6997799.5 gal
